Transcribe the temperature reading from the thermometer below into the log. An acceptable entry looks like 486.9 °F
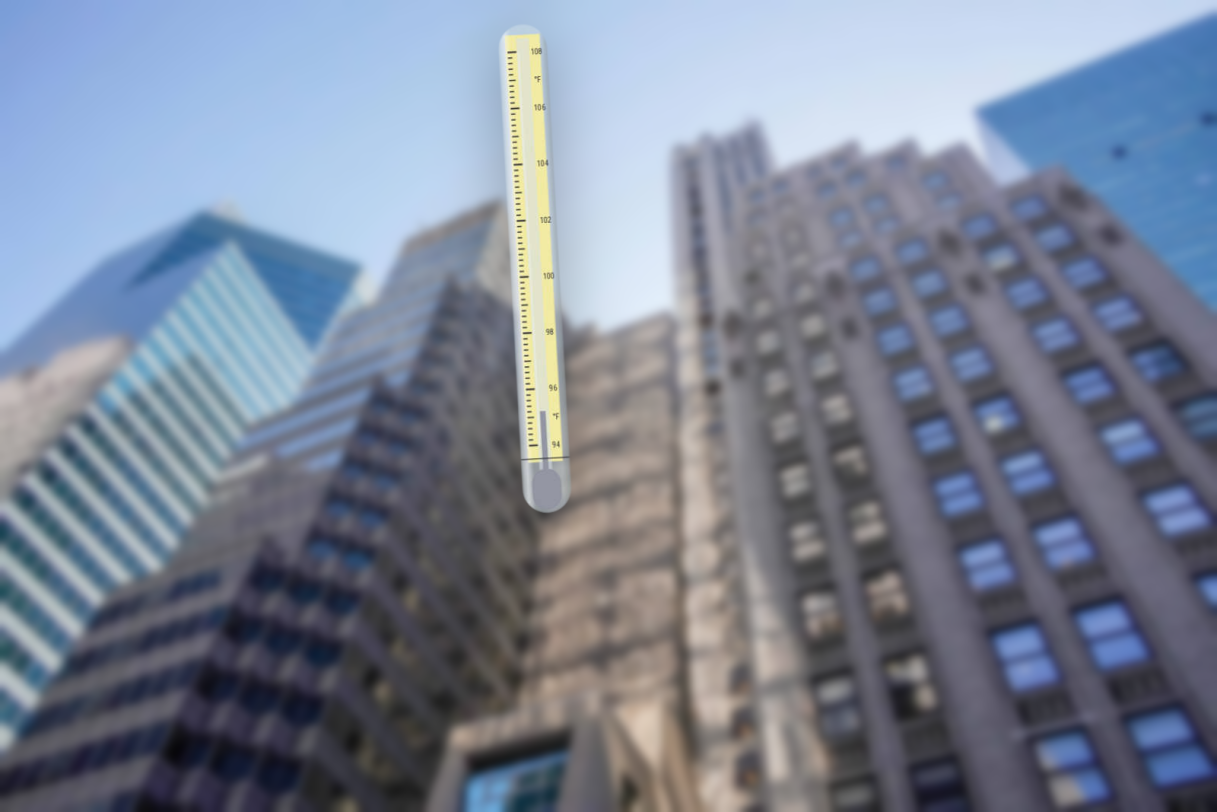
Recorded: 95.2 °F
